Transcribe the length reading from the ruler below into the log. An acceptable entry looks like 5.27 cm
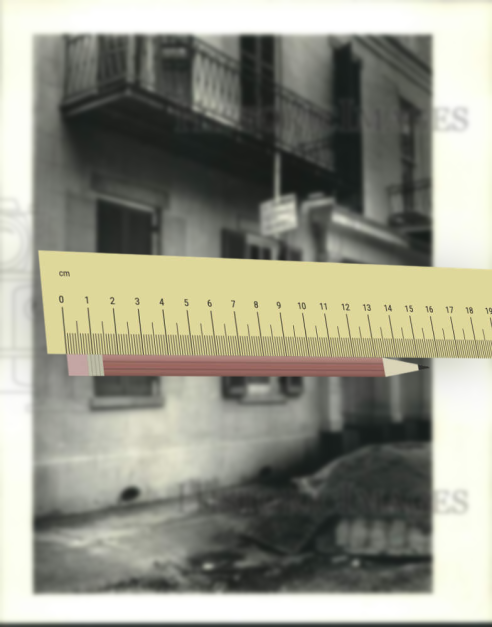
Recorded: 15.5 cm
